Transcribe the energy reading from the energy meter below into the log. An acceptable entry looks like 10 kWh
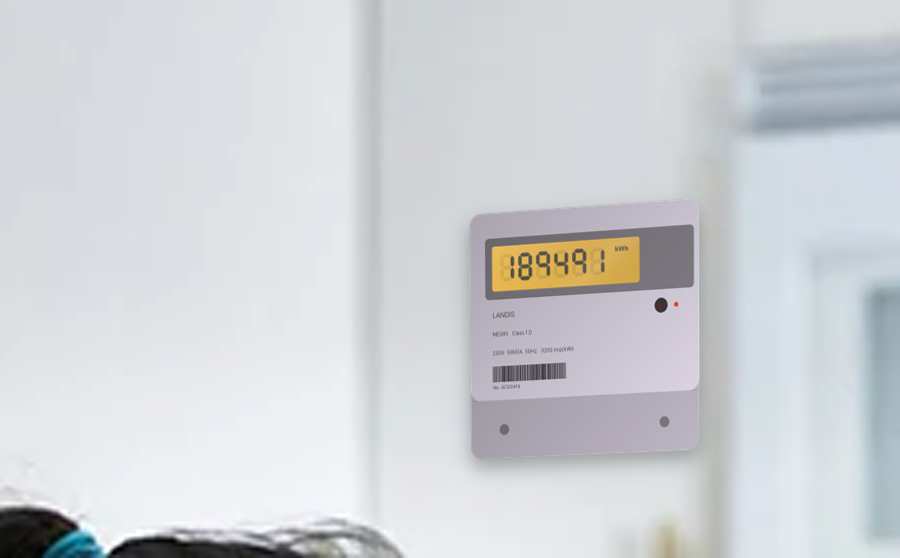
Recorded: 189491 kWh
